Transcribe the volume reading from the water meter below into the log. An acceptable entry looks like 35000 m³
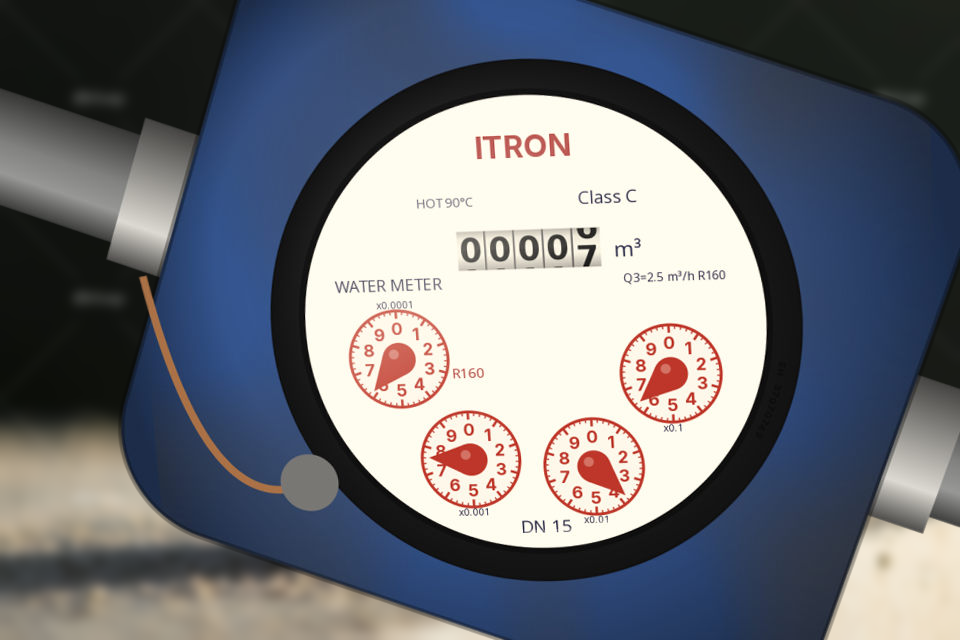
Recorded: 6.6376 m³
